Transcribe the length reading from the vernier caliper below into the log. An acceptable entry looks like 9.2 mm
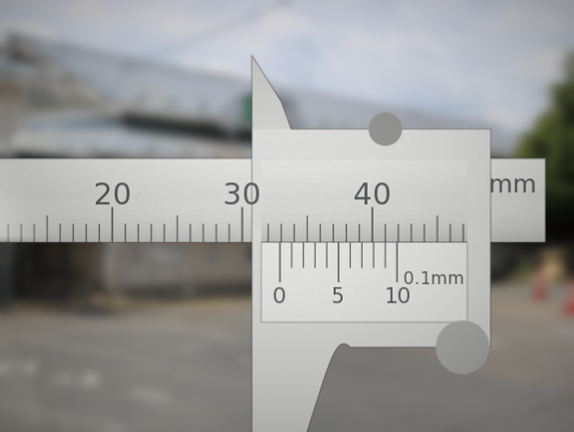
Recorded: 32.9 mm
